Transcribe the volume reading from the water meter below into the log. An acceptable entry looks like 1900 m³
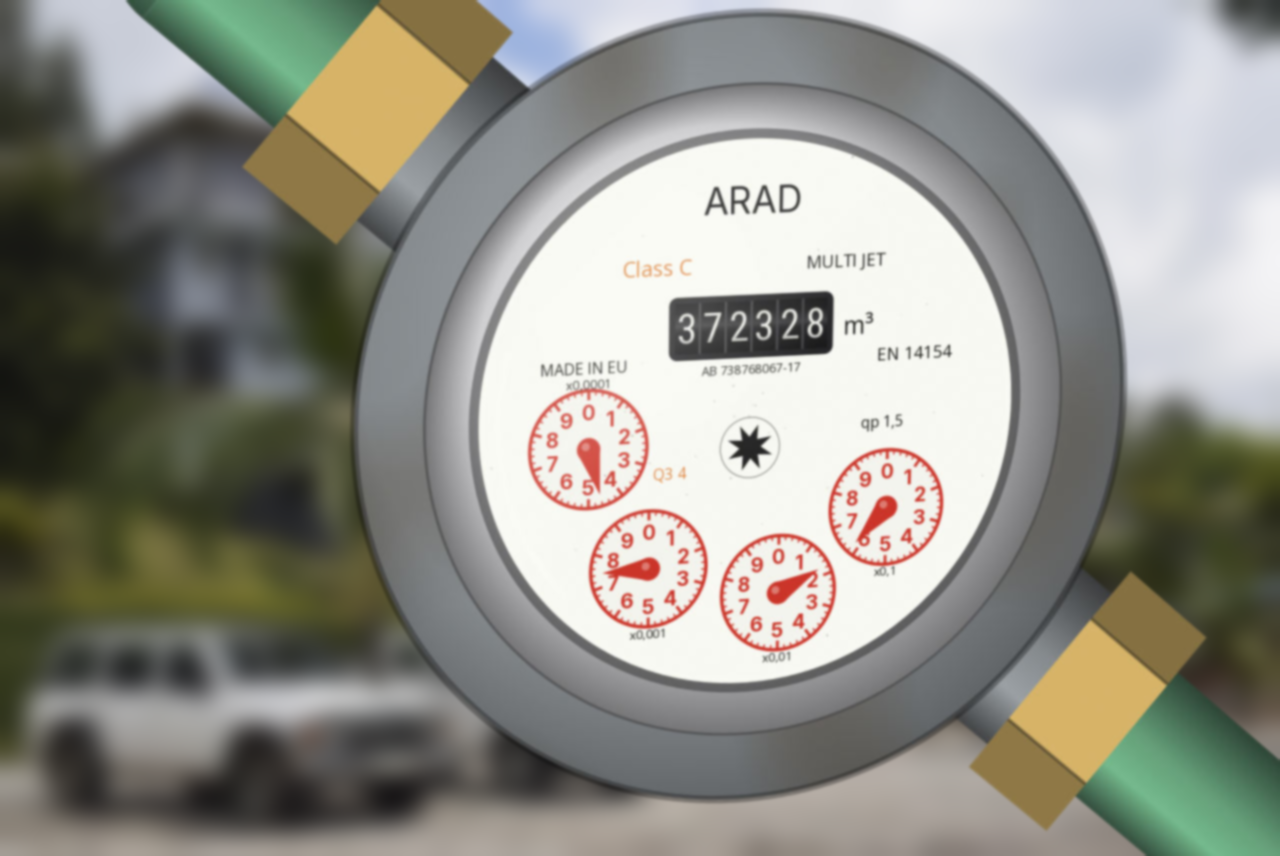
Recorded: 372328.6174 m³
